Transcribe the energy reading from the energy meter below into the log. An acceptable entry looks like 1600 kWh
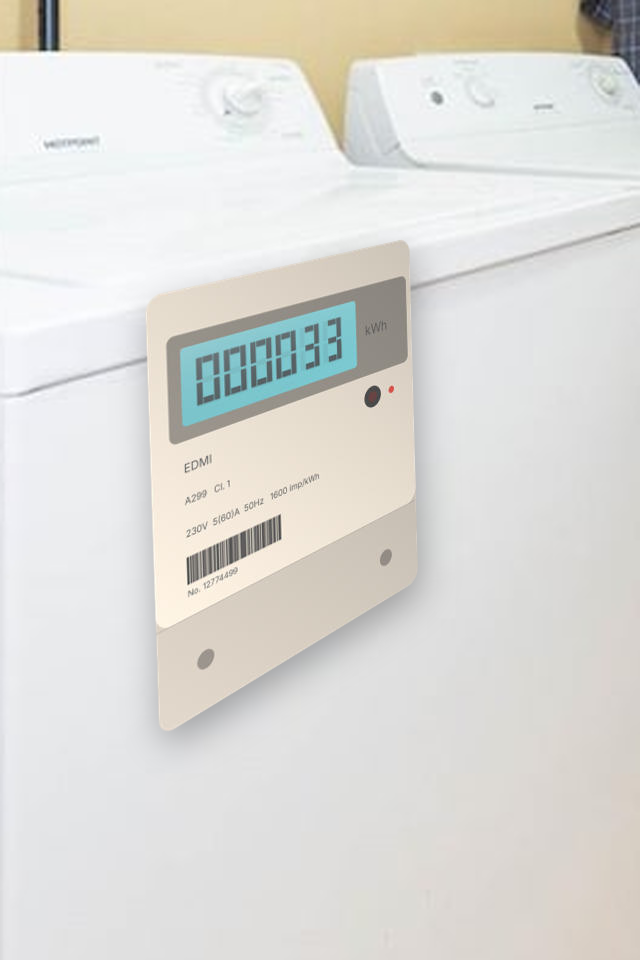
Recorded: 33 kWh
